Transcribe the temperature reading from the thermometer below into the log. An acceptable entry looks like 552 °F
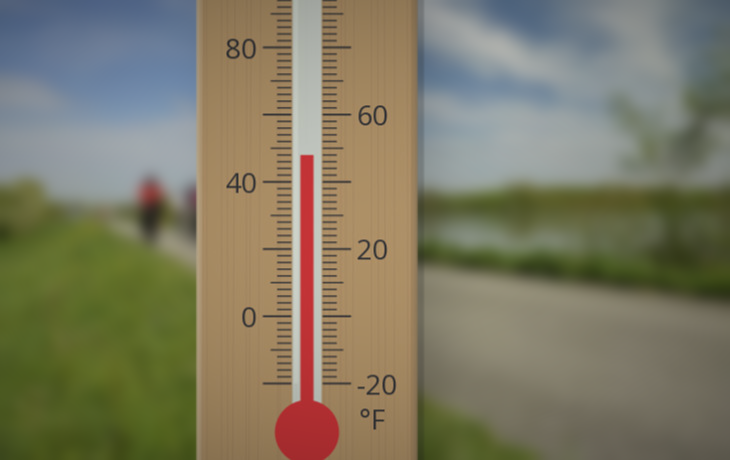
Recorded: 48 °F
